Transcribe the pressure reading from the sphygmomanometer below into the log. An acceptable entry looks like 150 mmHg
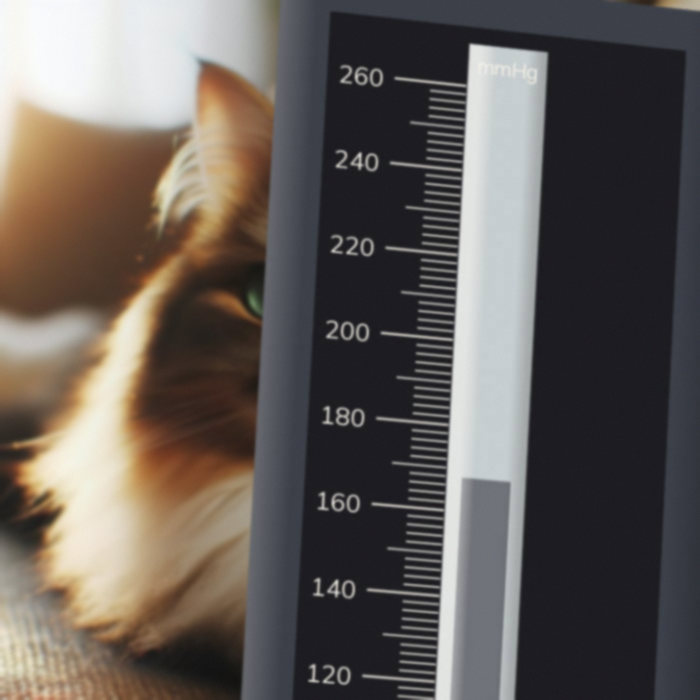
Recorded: 168 mmHg
